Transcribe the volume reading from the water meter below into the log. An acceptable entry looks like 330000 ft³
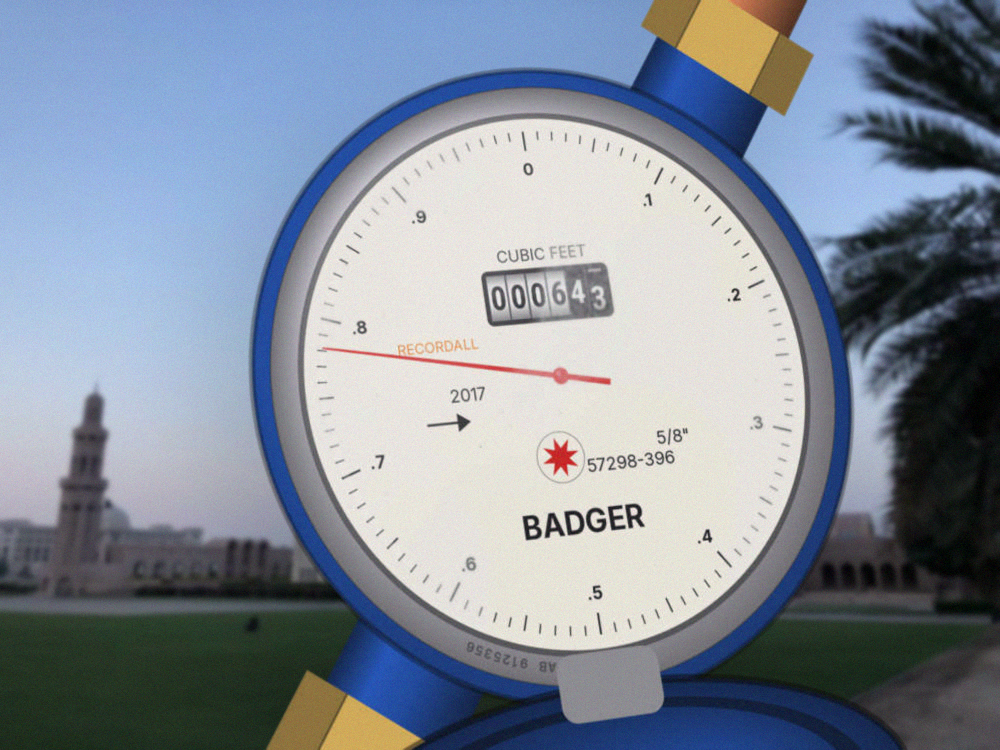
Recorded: 642.78 ft³
